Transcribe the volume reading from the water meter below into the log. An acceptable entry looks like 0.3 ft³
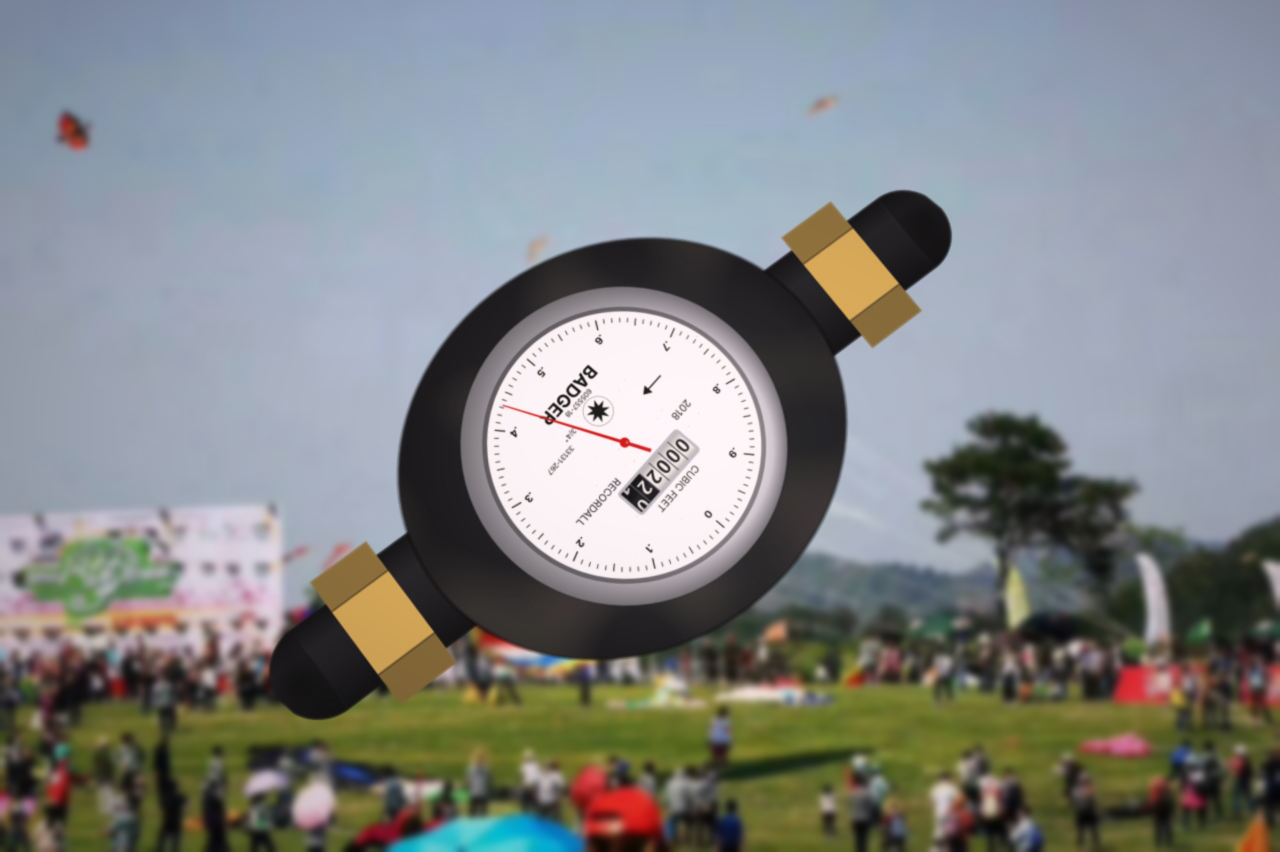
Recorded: 220.43 ft³
